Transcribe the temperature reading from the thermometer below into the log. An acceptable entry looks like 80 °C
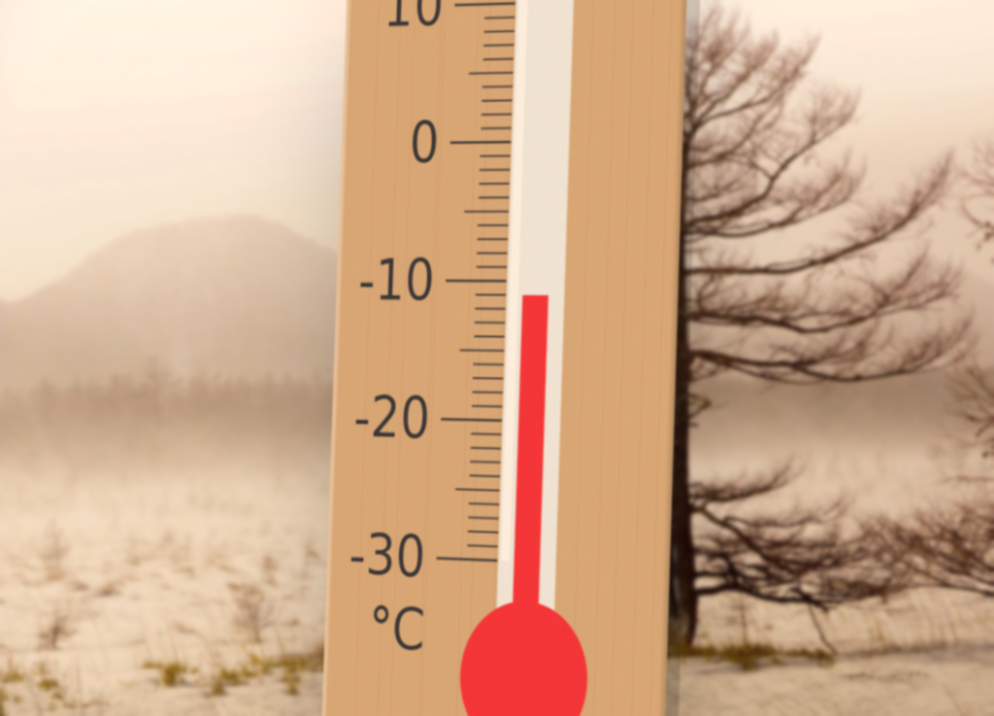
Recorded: -11 °C
